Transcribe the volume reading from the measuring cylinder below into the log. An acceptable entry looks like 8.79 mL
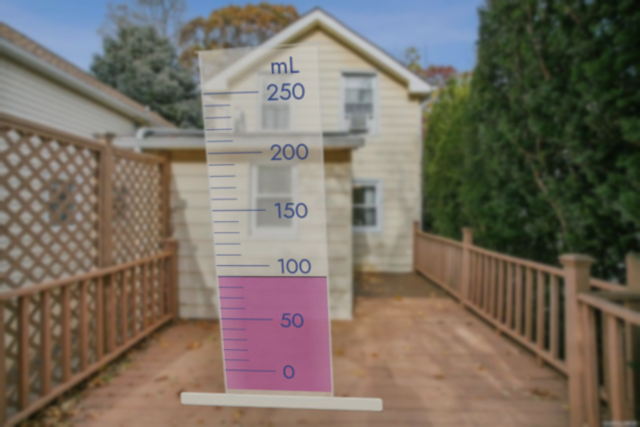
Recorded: 90 mL
